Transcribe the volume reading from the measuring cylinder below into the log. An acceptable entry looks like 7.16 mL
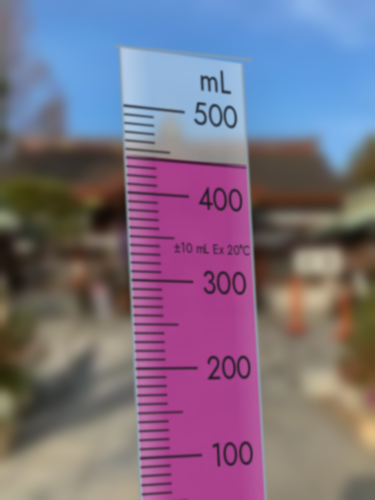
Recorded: 440 mL
